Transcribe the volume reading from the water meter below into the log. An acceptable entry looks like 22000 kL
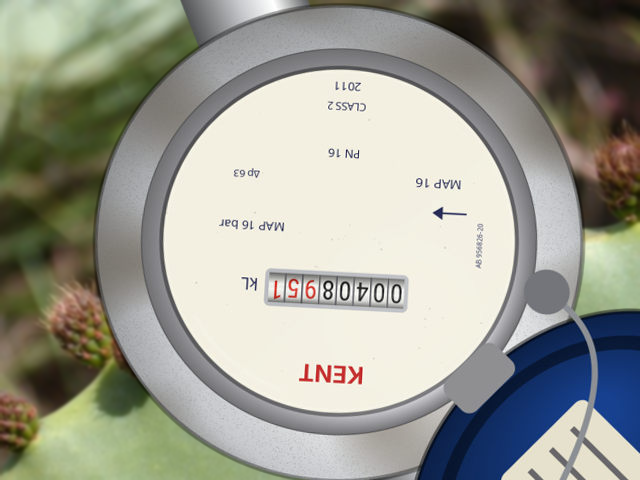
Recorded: 408.951 kL
